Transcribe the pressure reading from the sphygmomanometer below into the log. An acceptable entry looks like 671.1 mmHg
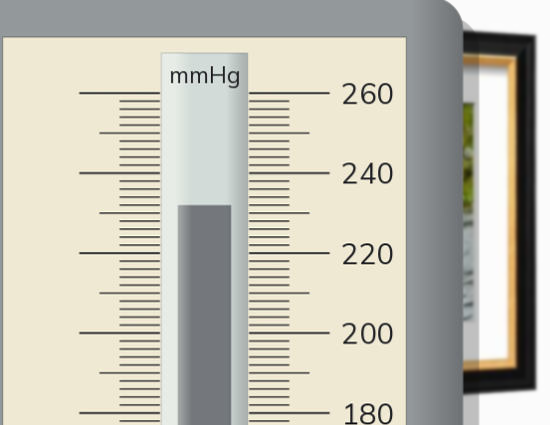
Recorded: 232 mmHg
